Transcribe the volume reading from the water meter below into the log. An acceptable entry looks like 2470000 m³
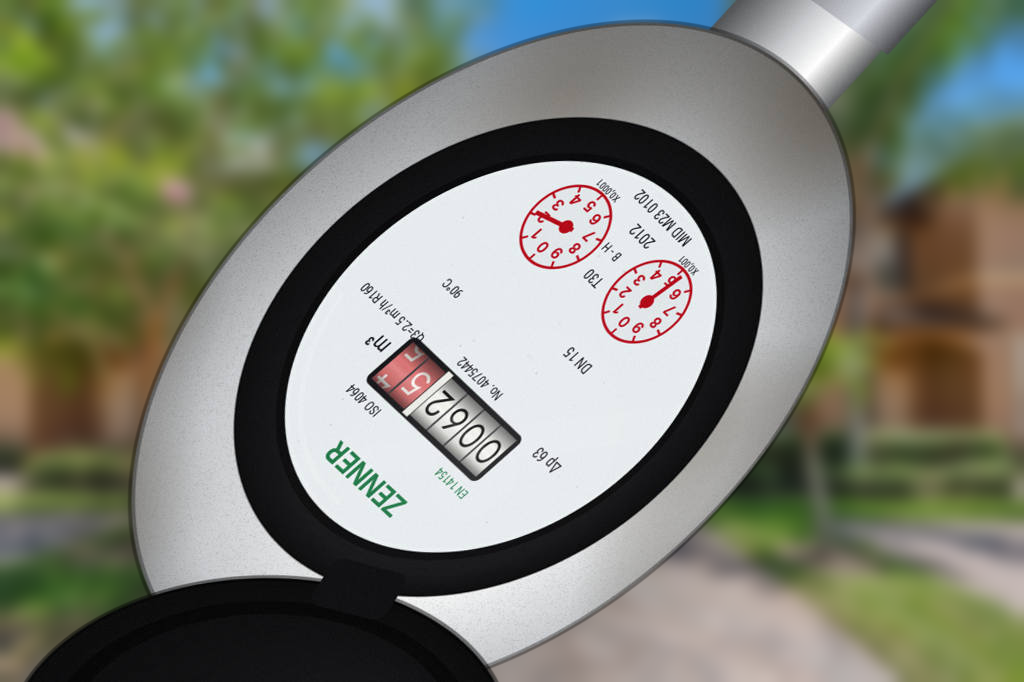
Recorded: 62.5452 m³
